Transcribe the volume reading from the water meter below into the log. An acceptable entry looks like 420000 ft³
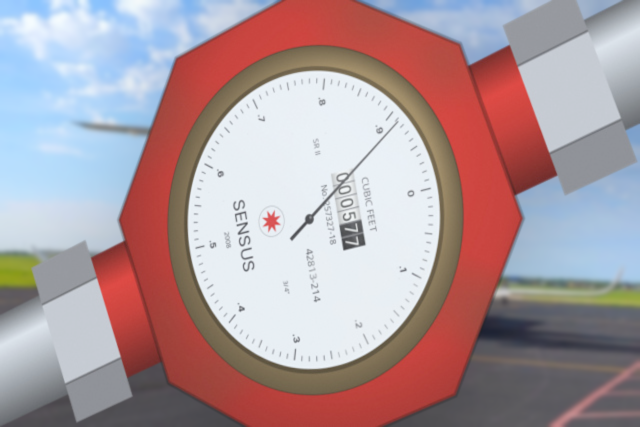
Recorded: 576.91 ft³
